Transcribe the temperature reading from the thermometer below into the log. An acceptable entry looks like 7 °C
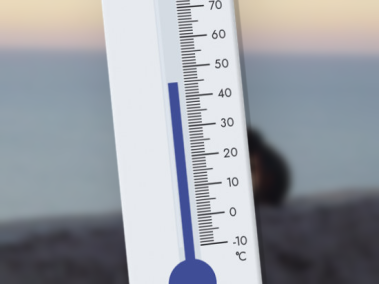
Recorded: 45 °C
